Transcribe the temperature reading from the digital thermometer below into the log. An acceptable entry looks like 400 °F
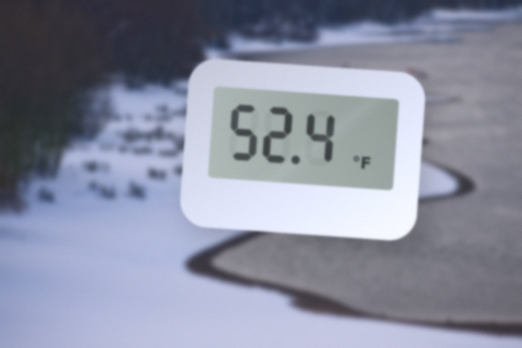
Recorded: 52.4 °F
